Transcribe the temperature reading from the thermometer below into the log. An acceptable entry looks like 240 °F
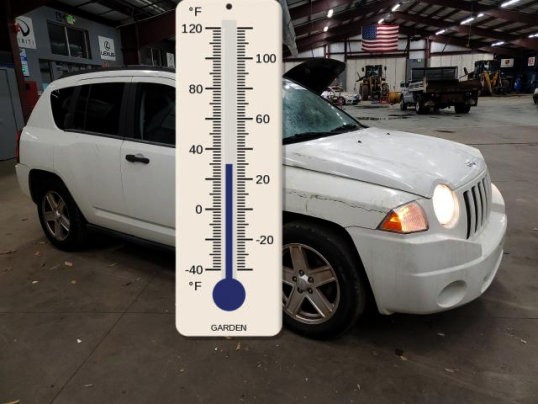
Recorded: 30 °F
